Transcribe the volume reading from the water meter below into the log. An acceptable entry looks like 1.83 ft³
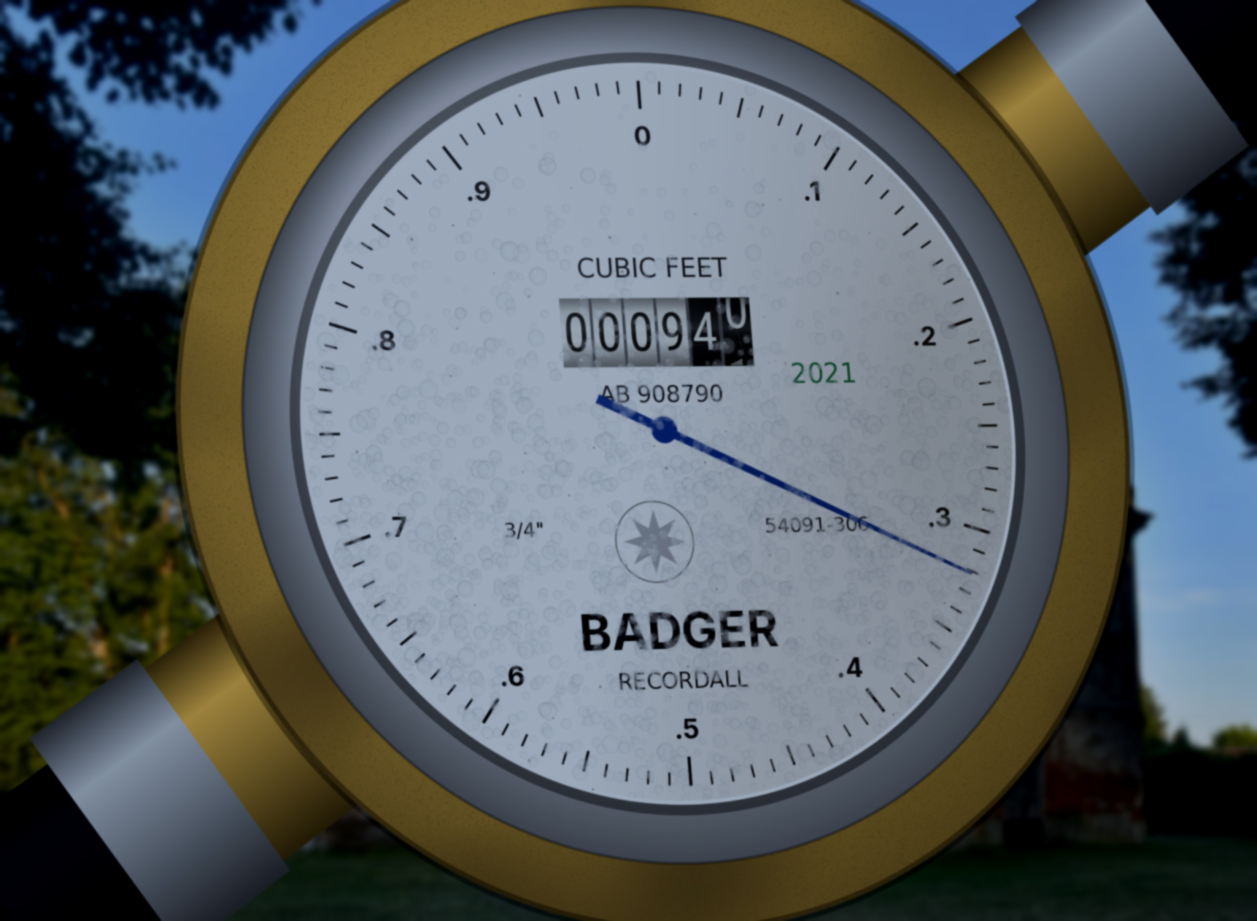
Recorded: 940.32 ft³
